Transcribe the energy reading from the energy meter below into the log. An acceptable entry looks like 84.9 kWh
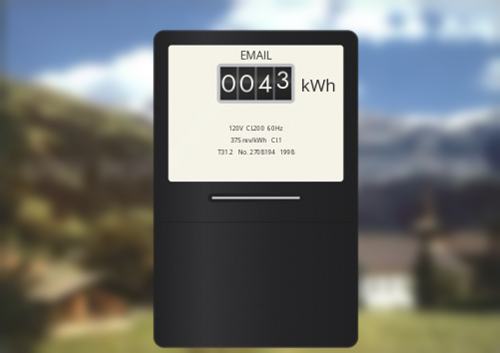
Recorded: 43 kWh
